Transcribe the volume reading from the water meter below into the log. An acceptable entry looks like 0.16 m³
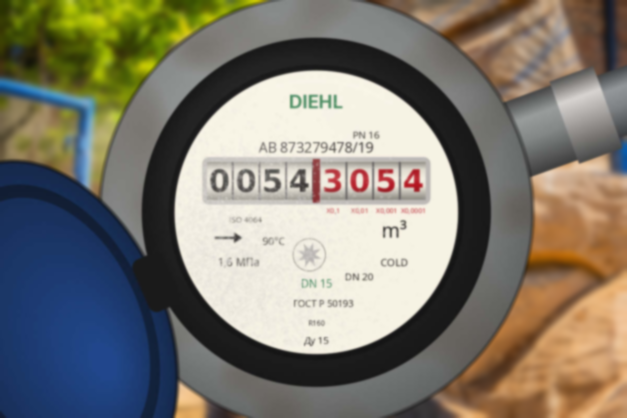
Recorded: 54.3054 m³
